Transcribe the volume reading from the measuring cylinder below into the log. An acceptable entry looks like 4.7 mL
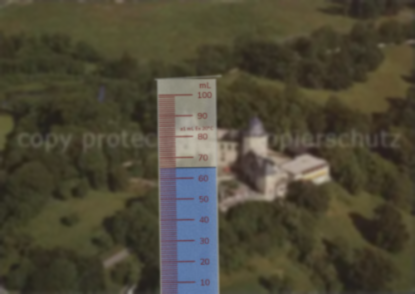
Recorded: 65 mL
